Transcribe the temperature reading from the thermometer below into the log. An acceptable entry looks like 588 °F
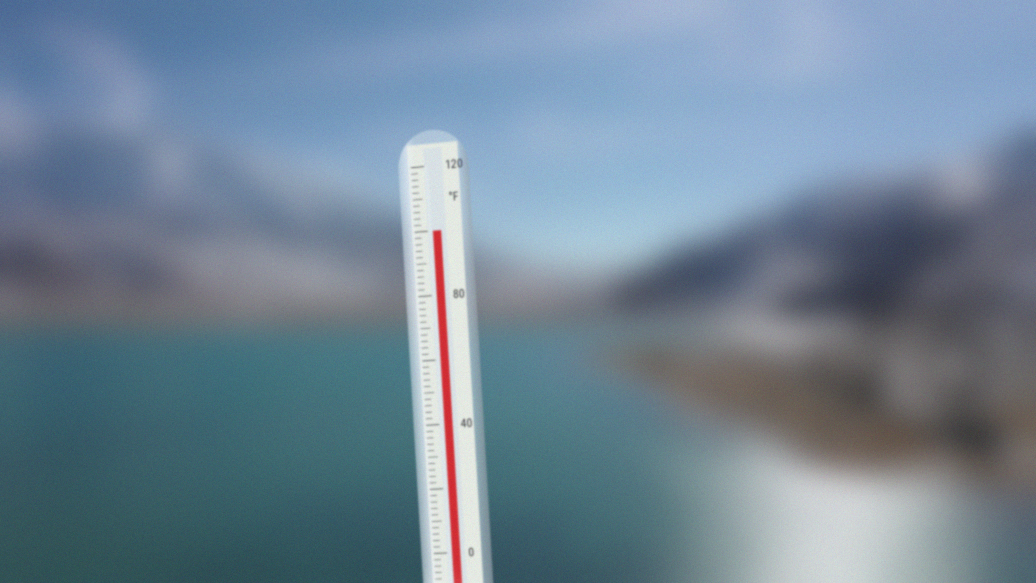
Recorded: 100 °F
